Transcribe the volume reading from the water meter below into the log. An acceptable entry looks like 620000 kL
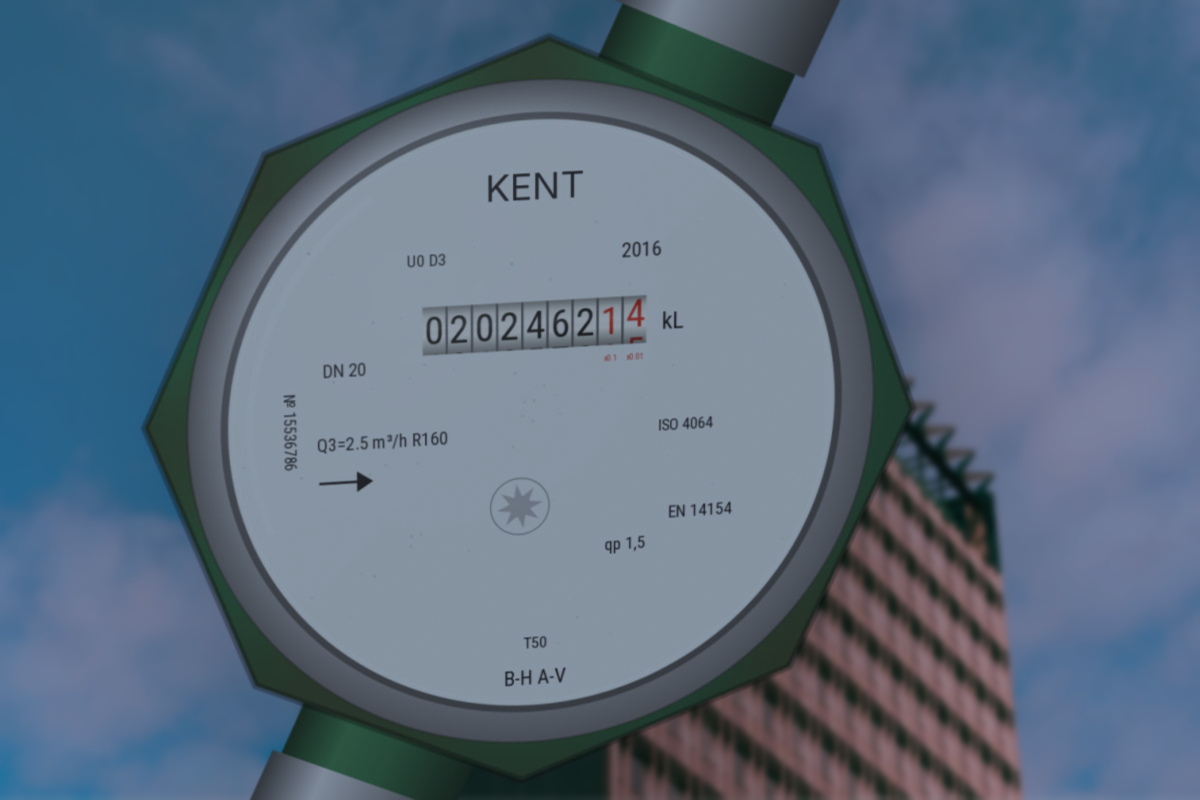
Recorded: 202462.14 kL
